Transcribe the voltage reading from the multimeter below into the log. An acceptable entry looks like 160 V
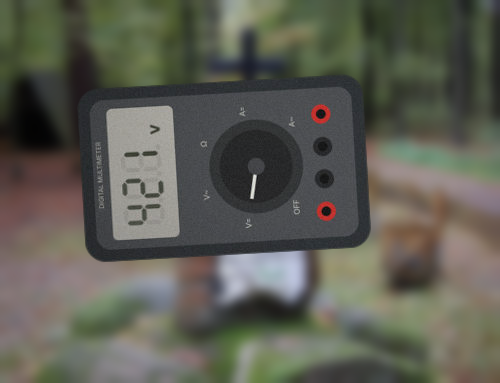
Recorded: 421 V
